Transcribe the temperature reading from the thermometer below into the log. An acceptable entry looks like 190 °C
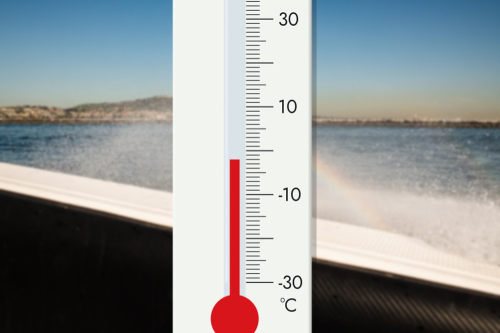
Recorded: -2 °C
